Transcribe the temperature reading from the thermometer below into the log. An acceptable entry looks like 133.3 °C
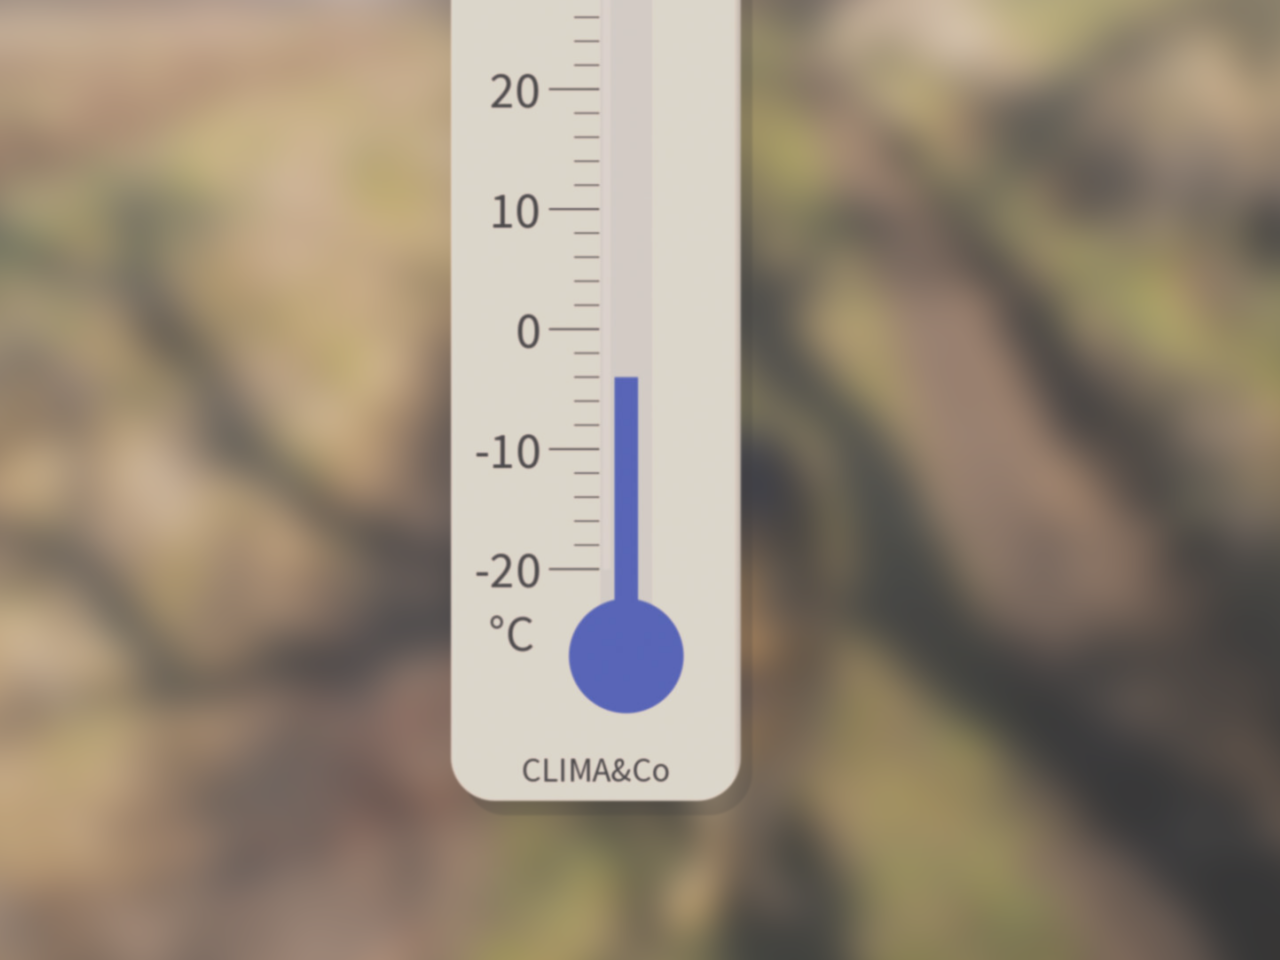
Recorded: -4 °C
